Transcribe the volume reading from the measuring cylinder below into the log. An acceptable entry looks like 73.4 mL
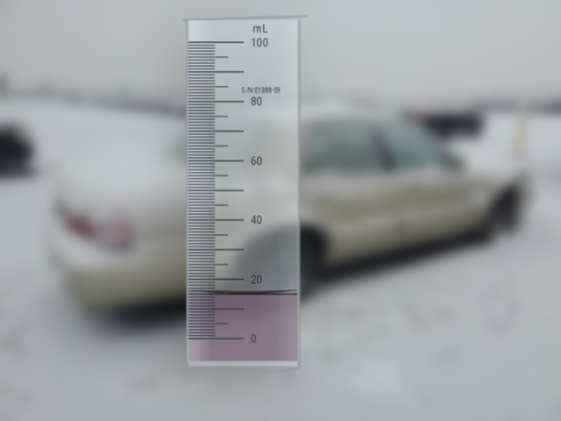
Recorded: 15 mL
